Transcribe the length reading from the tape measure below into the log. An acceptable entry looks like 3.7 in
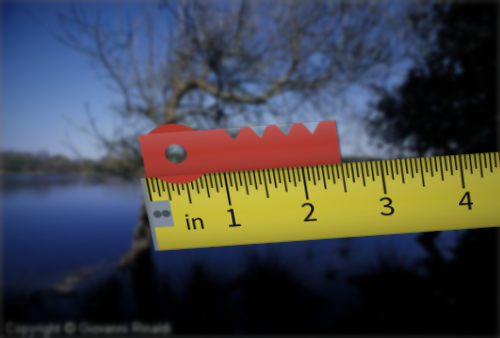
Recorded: 2.5 in
